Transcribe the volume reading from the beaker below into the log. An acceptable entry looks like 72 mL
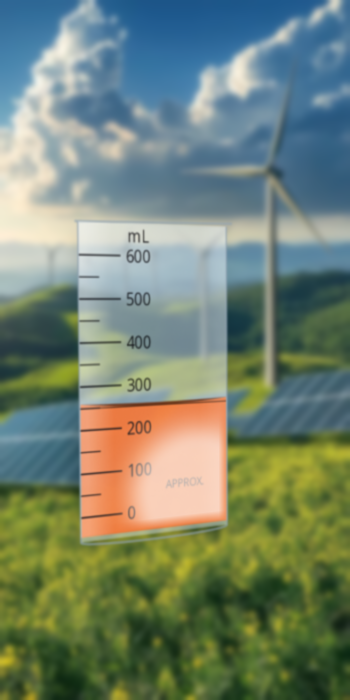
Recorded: 250 mL
